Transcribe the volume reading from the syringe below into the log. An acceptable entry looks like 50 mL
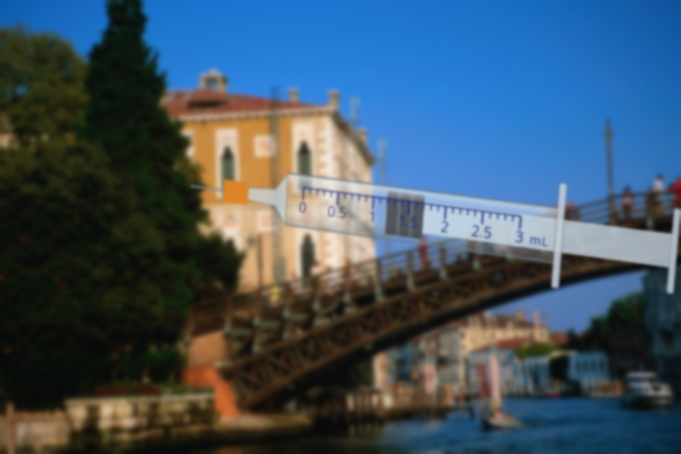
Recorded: 1.2 mL
